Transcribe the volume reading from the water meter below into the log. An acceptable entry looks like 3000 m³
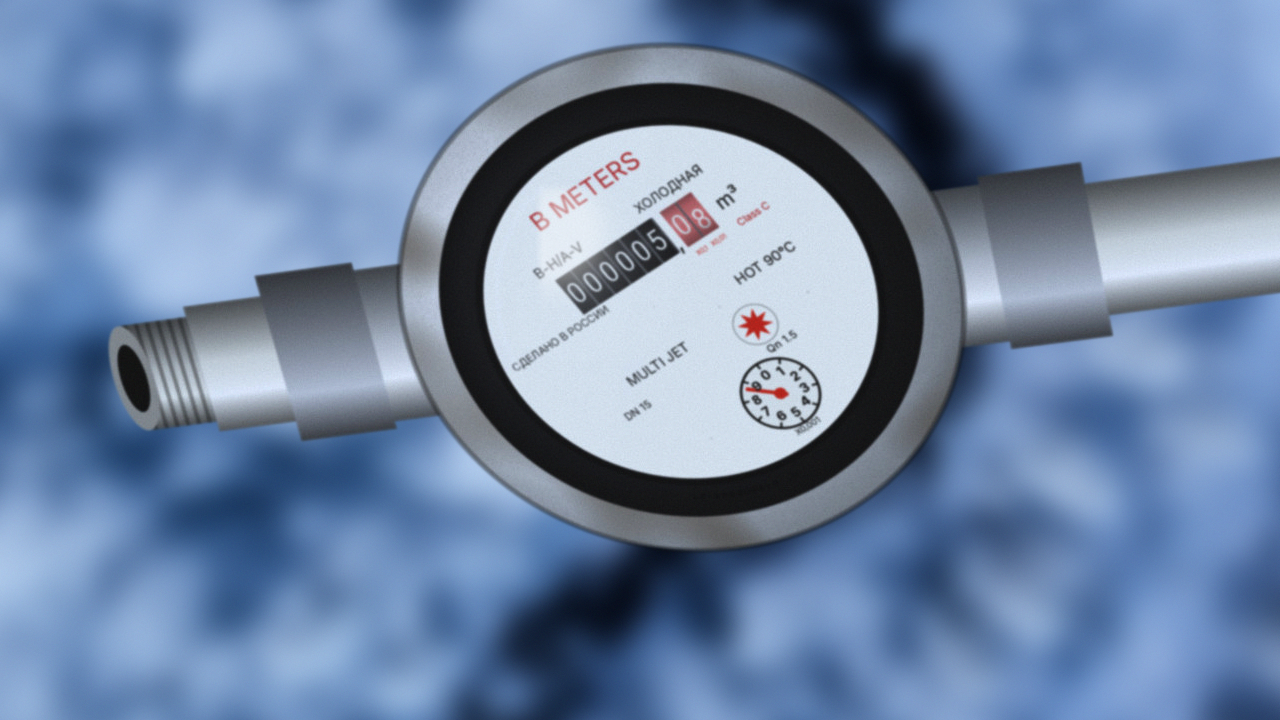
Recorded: 5.078 m³
